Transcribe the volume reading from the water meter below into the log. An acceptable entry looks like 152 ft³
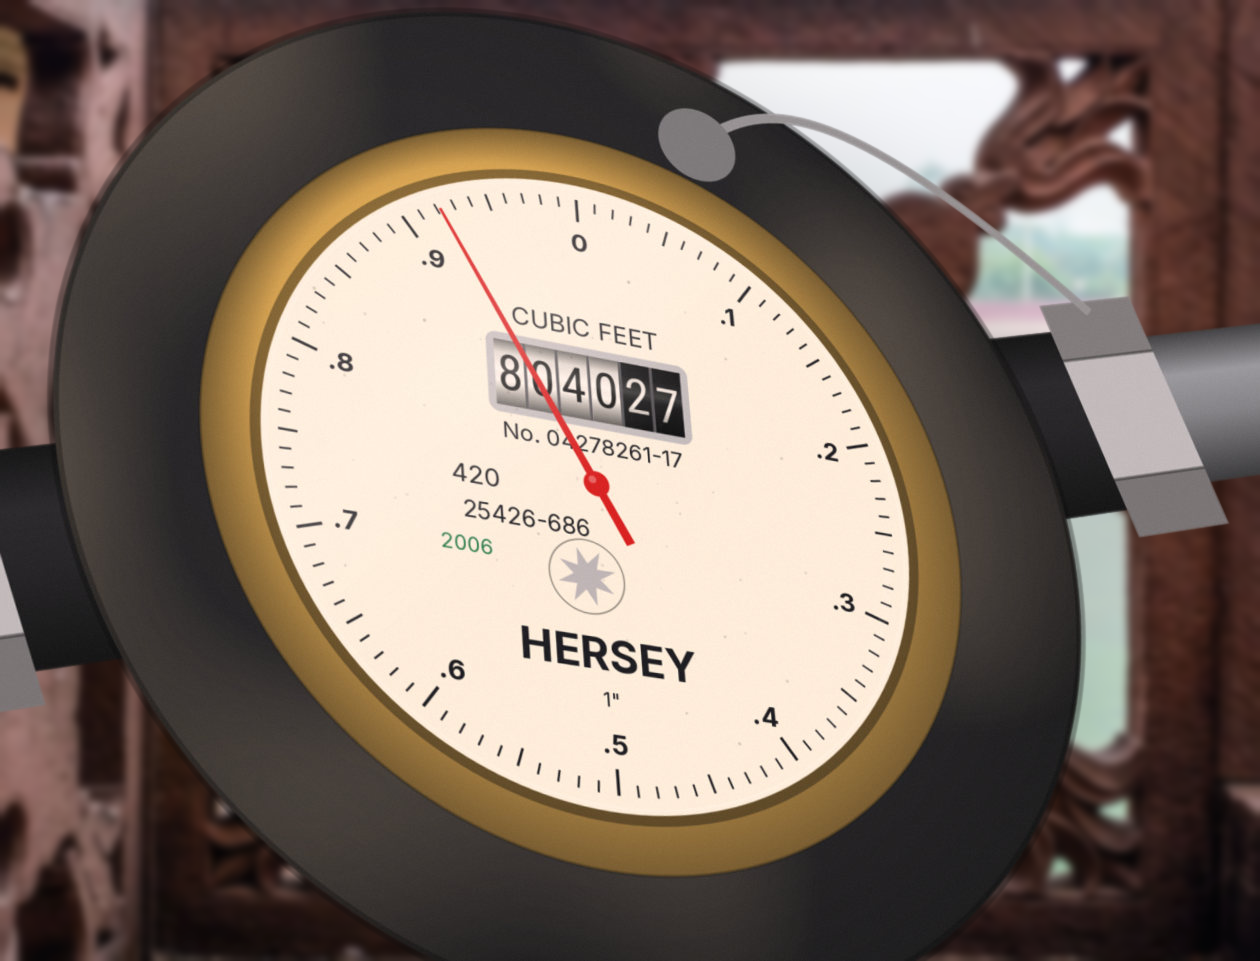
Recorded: 804026.92 ft³
